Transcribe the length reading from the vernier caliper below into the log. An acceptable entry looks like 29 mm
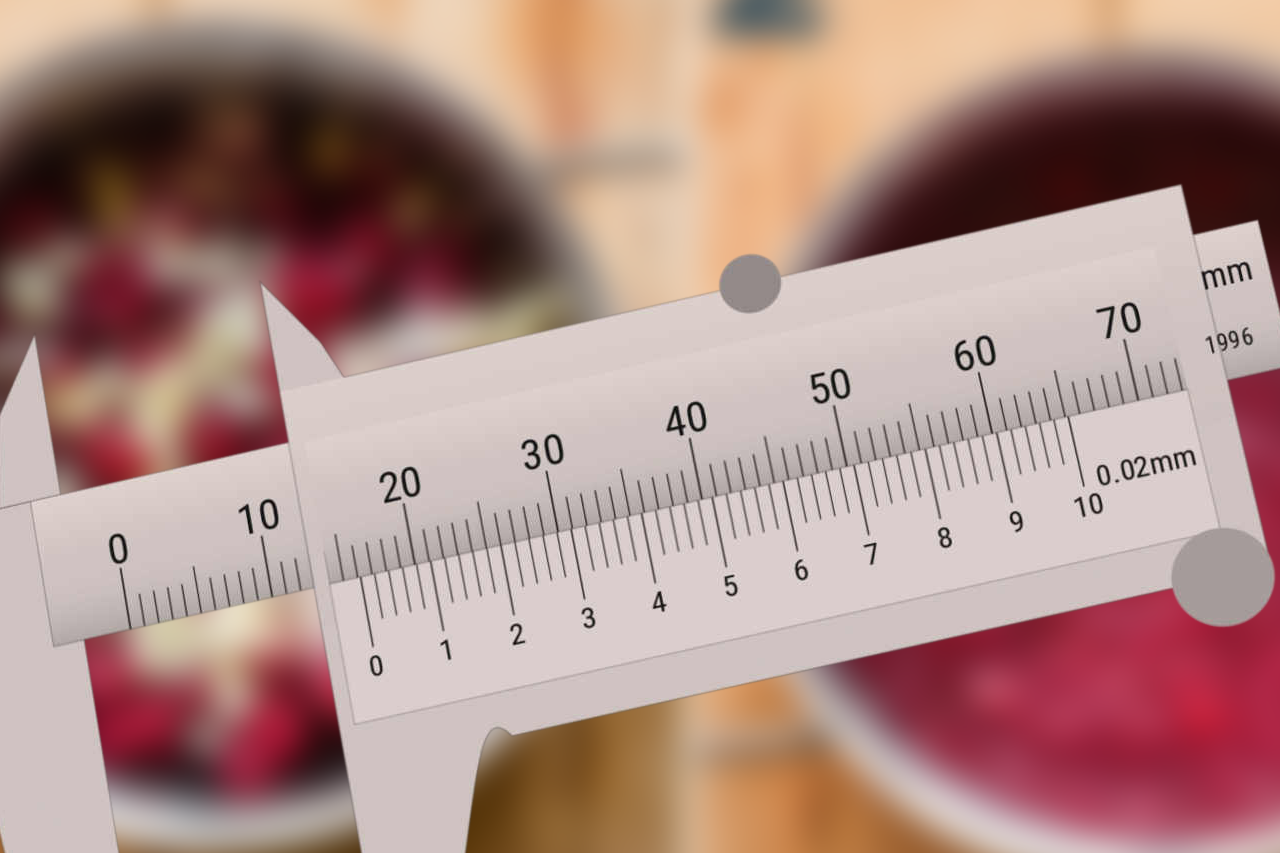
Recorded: 16.2 mm
